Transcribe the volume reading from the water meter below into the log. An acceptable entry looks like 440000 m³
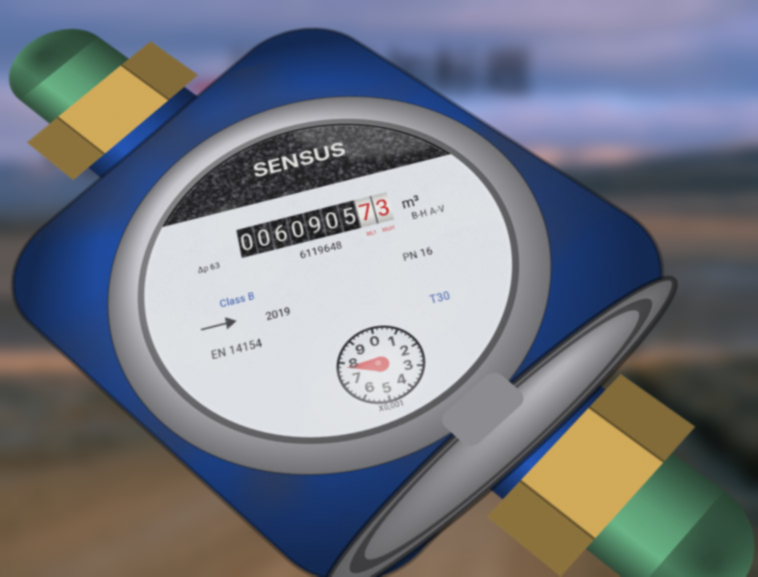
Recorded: 60905.737 m³
